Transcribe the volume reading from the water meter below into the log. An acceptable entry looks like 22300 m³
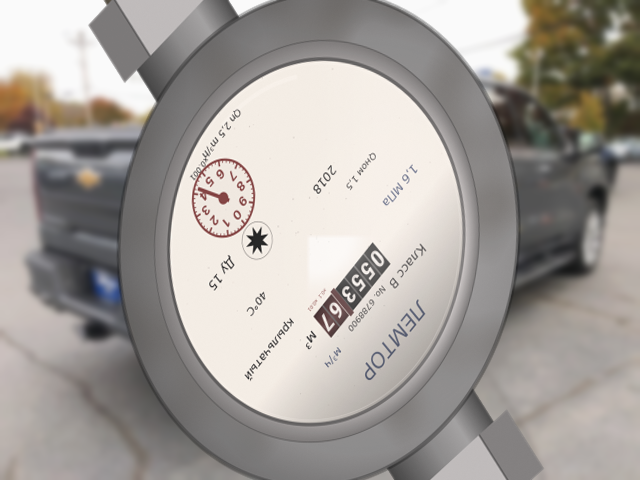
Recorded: 553.674 m³
